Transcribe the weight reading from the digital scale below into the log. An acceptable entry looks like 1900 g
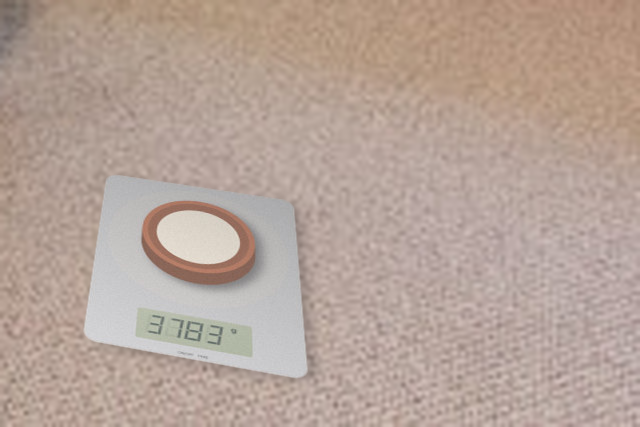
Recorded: 3783 g
